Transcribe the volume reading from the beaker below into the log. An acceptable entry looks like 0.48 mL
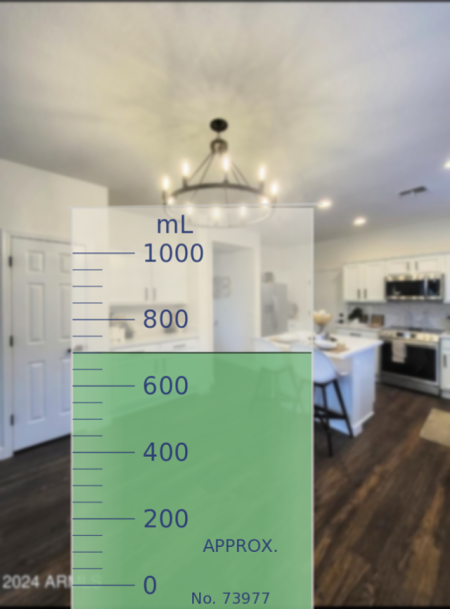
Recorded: 700 mL
